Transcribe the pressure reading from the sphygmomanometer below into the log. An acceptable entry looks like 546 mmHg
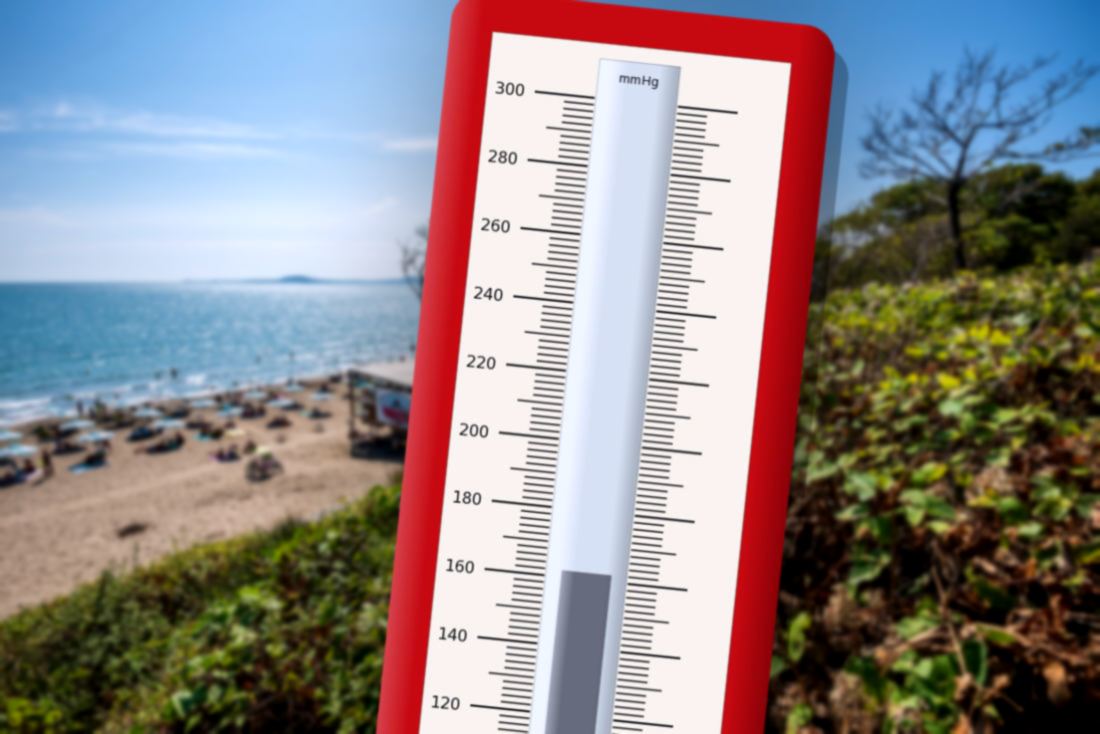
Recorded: 162 mmHg
